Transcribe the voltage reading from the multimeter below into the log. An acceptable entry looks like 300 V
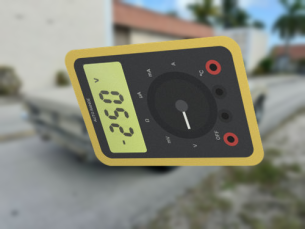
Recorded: -250 V
